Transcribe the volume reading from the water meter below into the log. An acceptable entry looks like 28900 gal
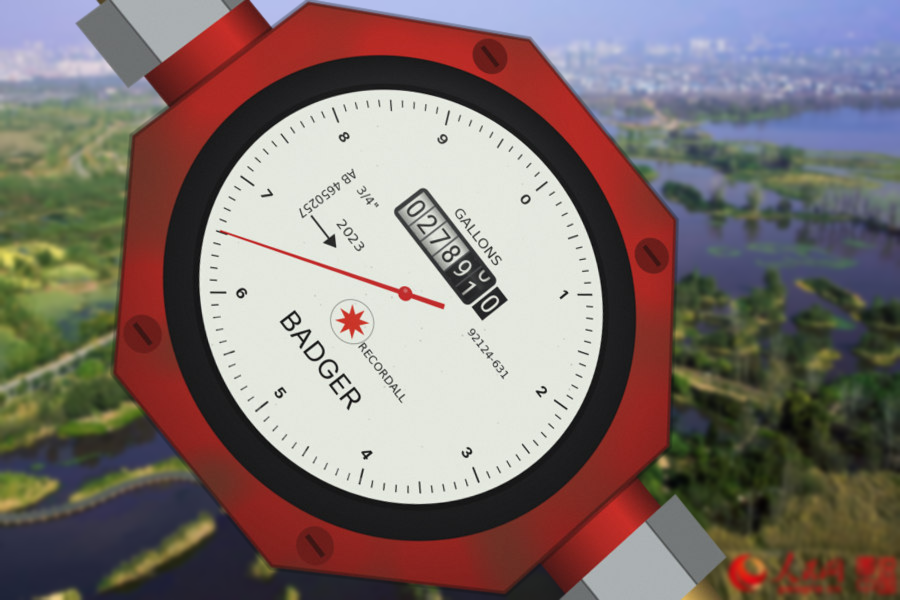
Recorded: 278906.5 gal
